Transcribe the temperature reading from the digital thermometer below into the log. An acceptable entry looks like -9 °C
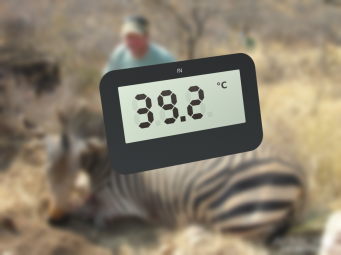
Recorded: 39.2 °C
